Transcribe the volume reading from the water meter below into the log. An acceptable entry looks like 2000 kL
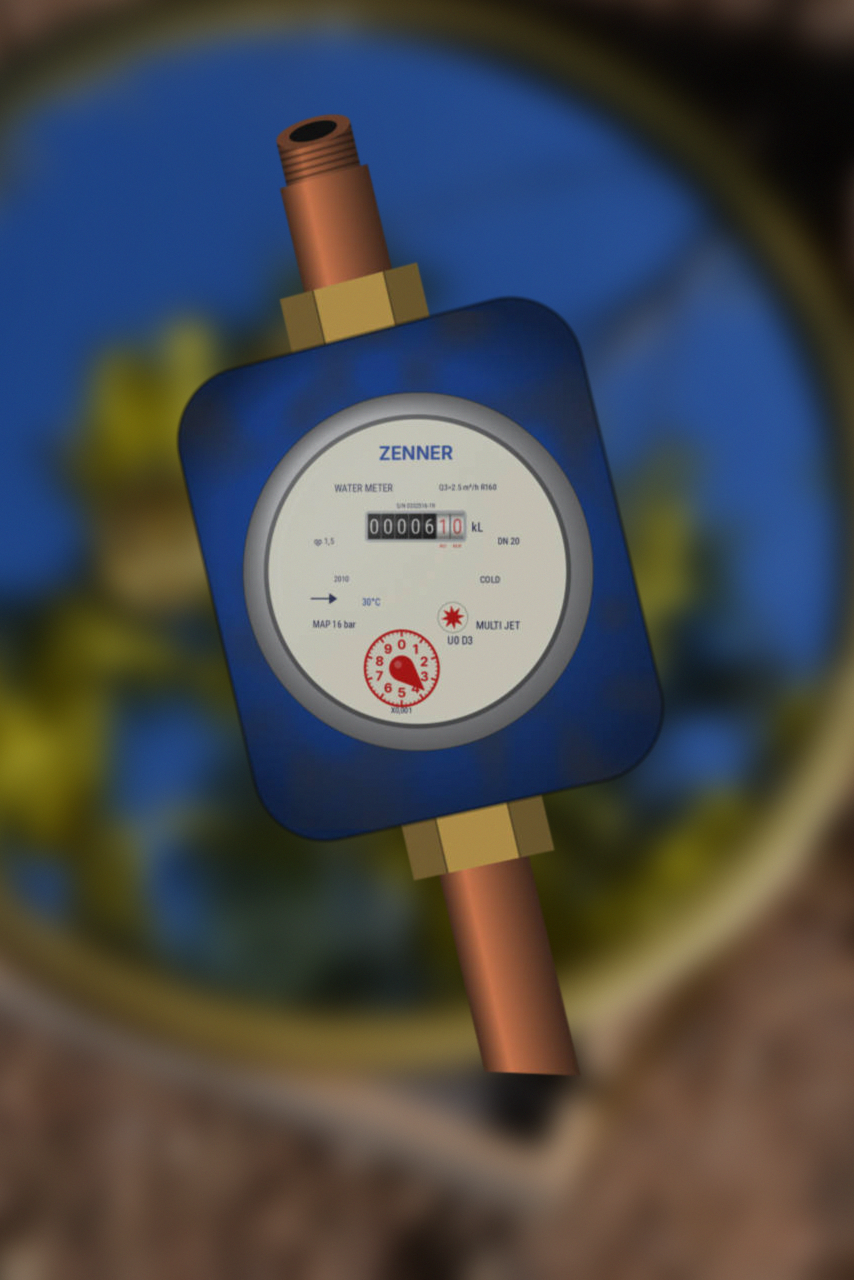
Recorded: 6.103 kL
